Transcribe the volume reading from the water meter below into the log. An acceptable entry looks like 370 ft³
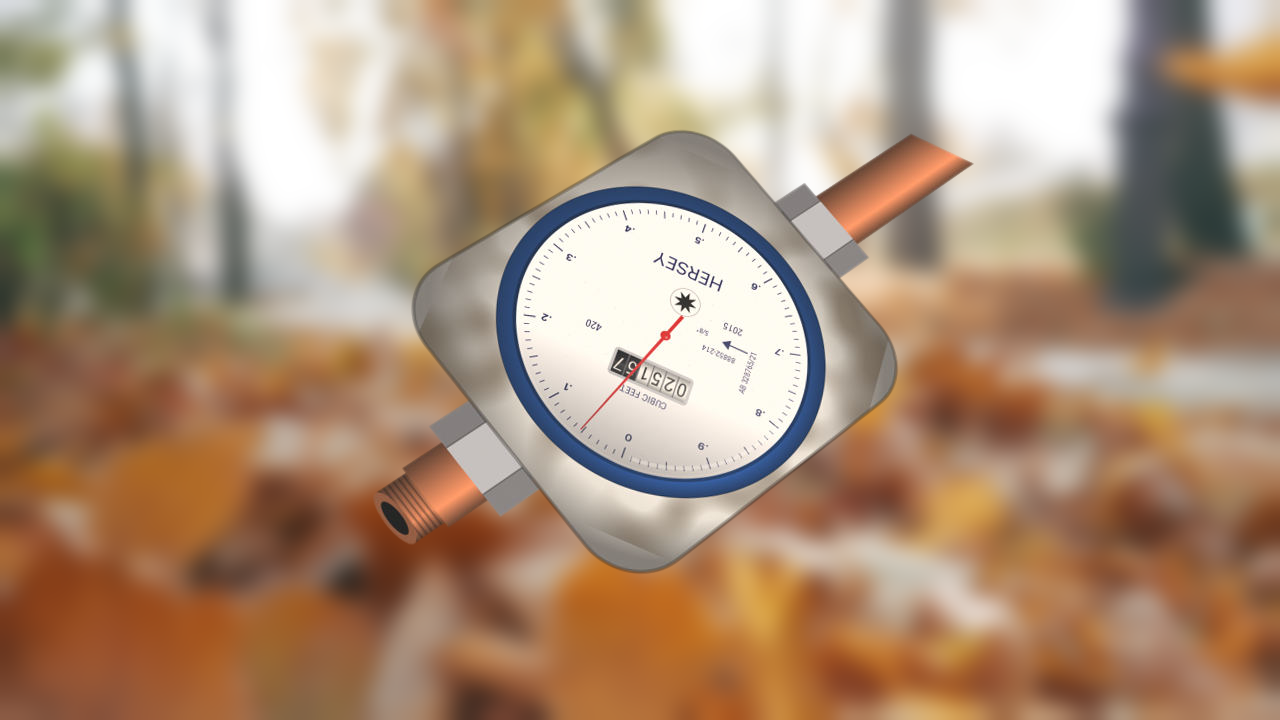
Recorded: 25157.05 ft³
